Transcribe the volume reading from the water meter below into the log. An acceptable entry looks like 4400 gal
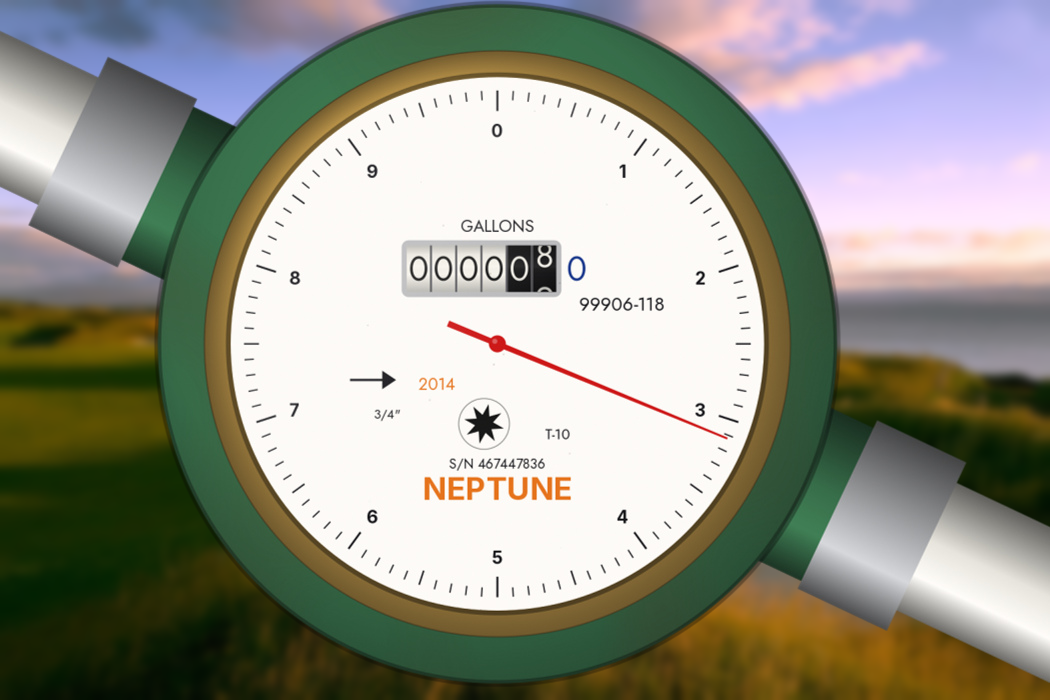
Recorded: 83.1 gal
